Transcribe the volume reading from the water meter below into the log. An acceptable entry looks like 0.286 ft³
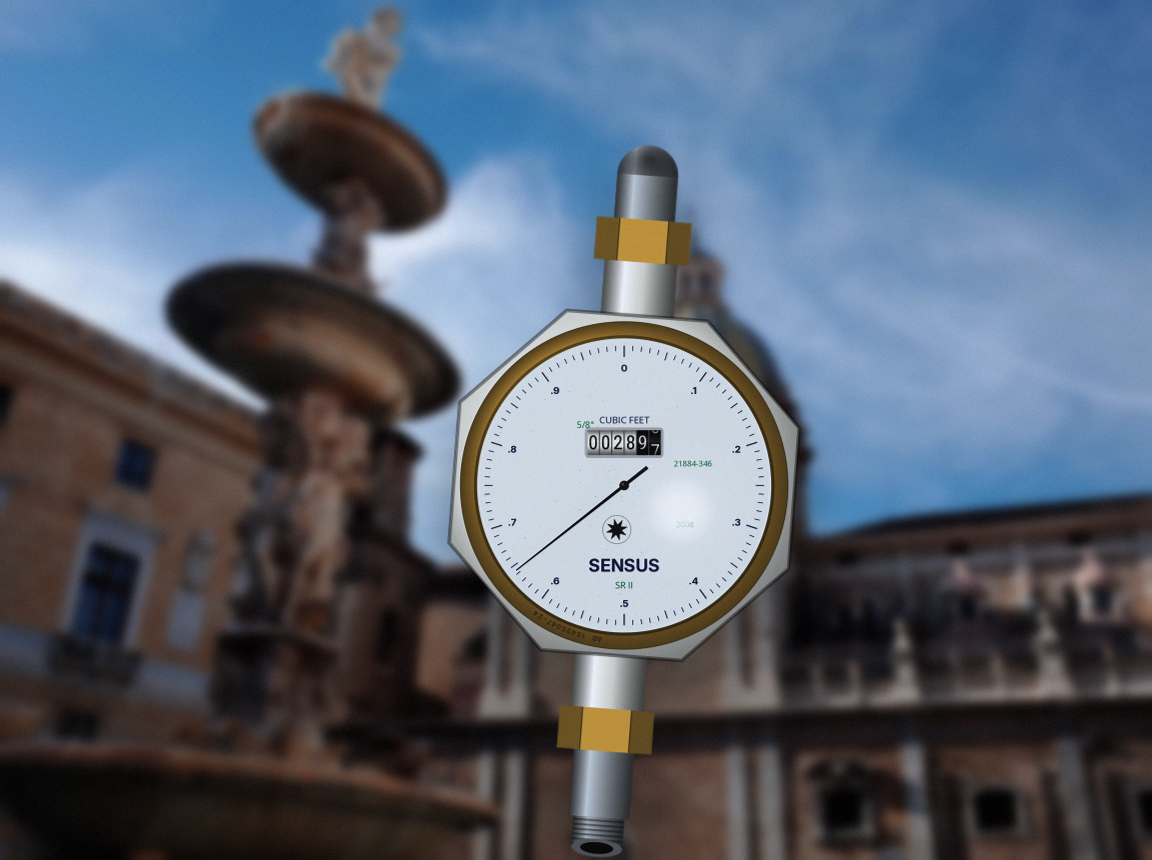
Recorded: 2896.64 ft³
